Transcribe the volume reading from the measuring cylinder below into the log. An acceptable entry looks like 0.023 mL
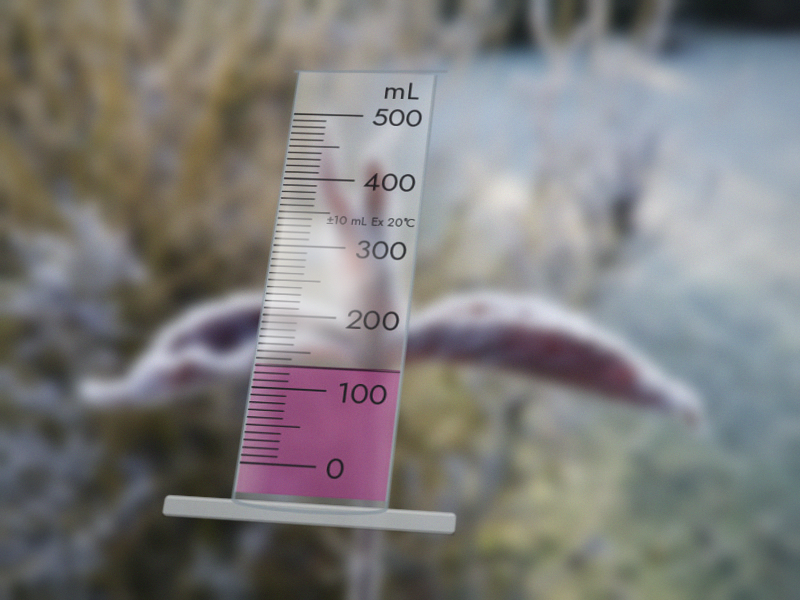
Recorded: 130 mL
